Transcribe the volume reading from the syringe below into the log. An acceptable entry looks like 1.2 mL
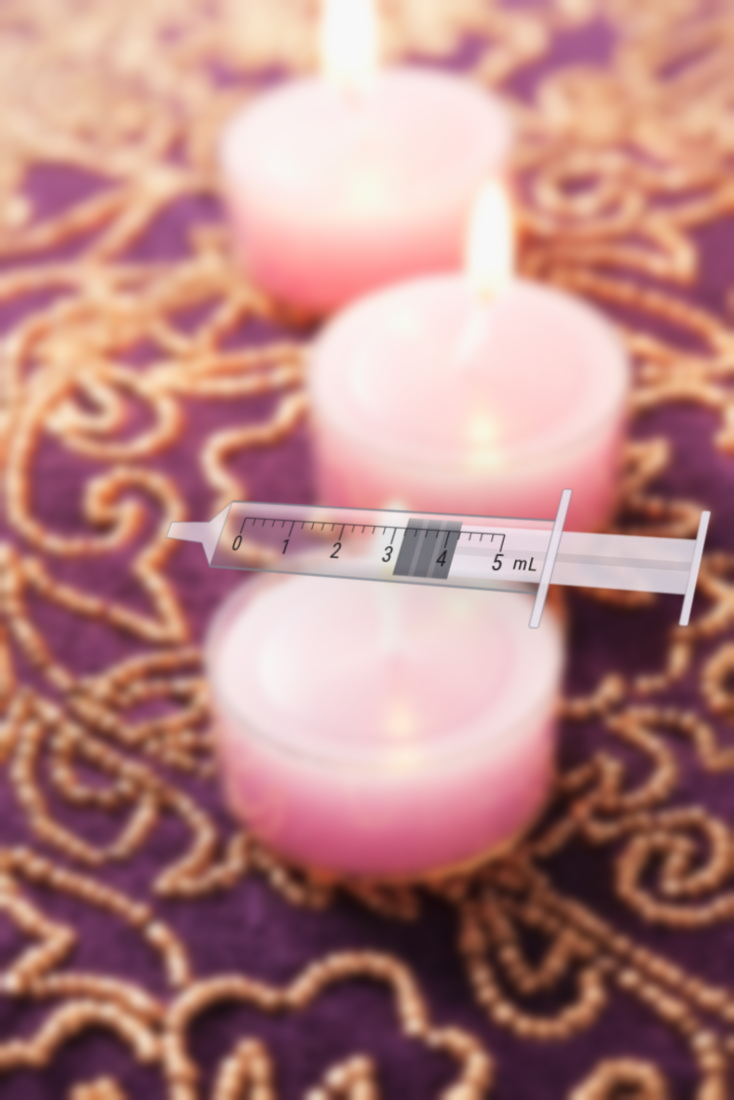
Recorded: 3.2 mL
